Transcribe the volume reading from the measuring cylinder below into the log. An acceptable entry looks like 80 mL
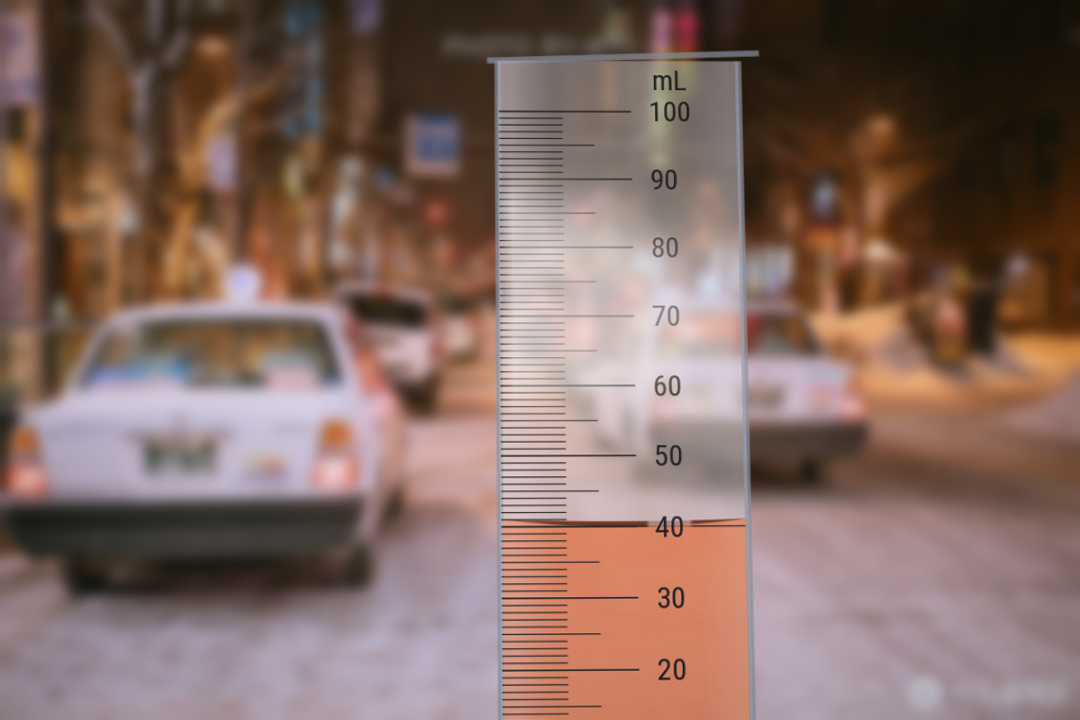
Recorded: 40 mL
